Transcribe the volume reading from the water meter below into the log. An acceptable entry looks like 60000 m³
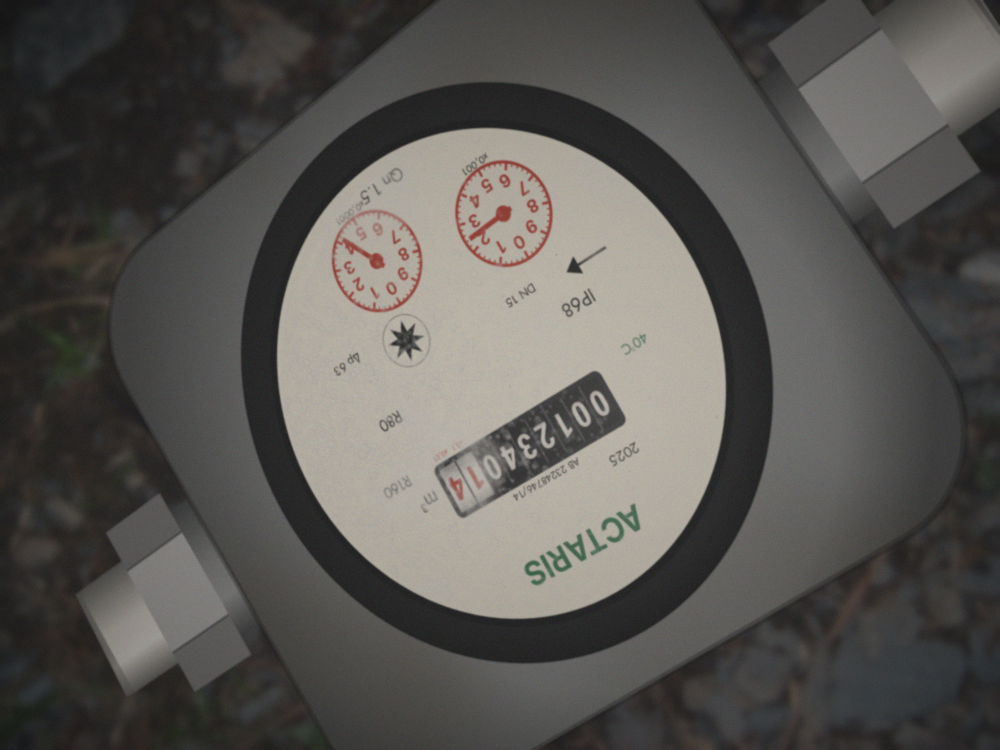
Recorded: 12340.1424 m³
